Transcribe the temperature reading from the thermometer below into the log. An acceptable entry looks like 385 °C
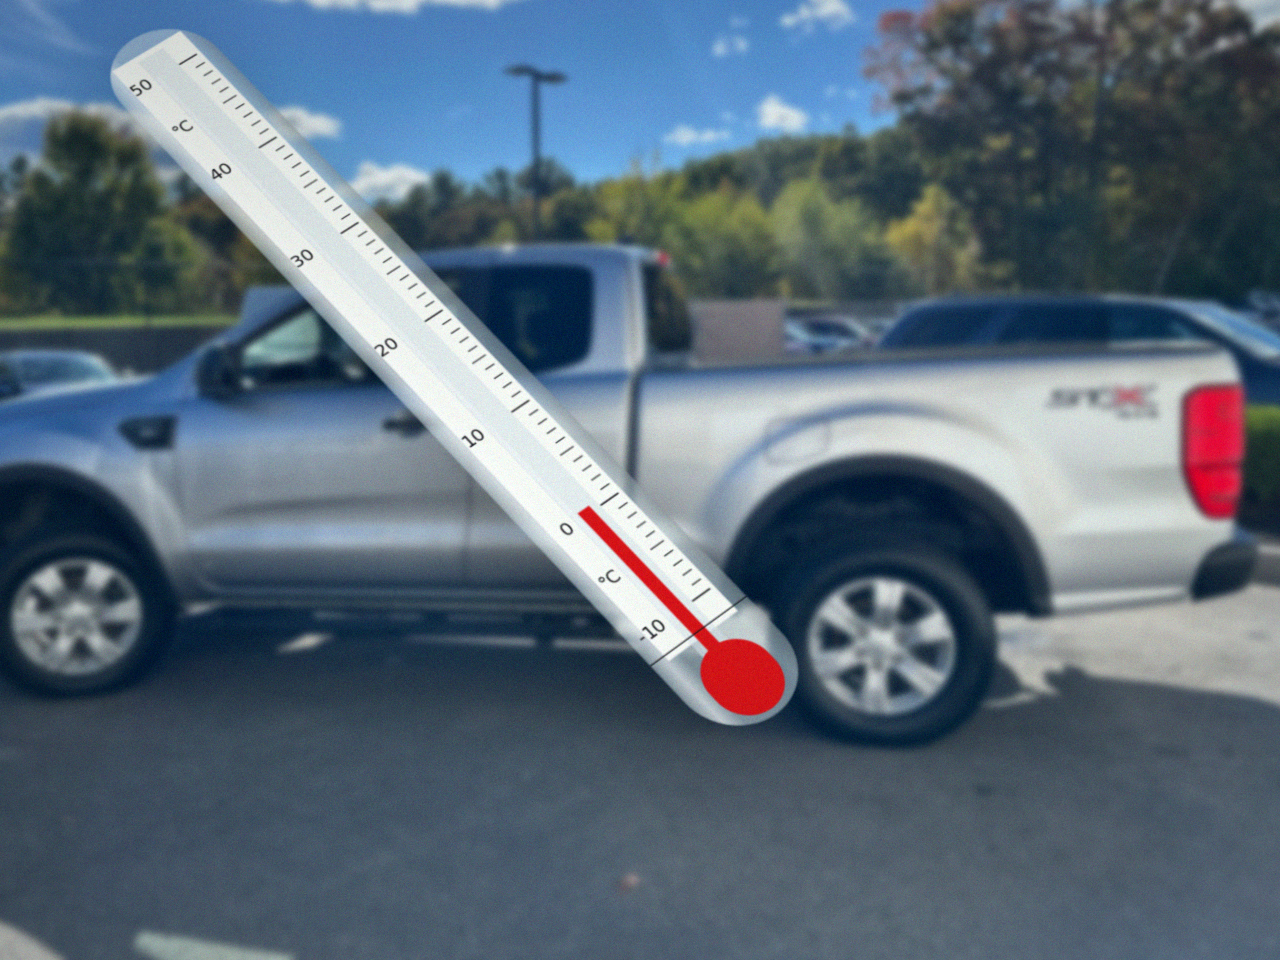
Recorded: 0.5 °C
